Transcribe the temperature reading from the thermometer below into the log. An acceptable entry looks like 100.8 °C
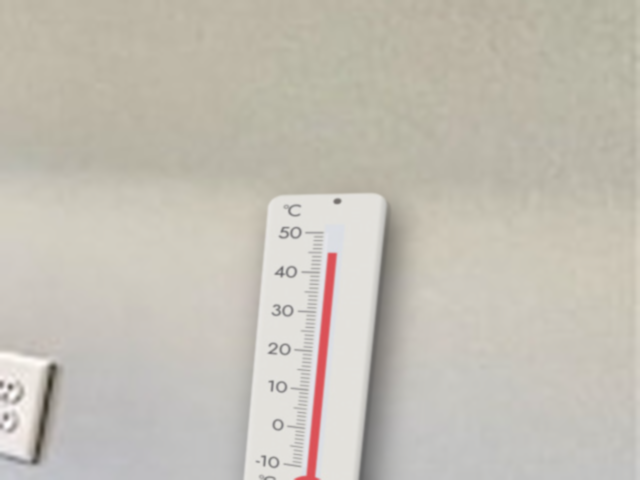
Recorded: 45 °C
